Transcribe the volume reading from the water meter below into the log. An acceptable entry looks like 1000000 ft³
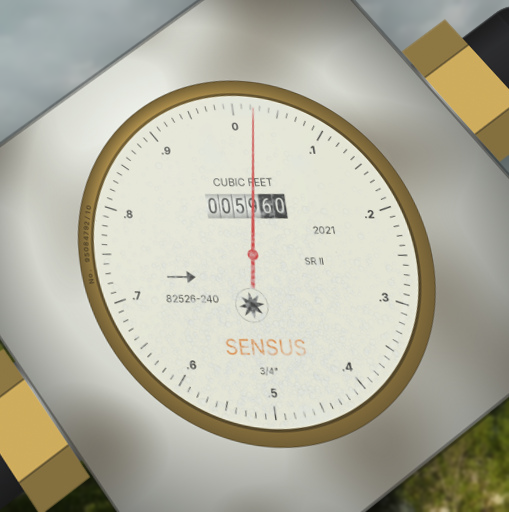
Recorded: 5960.02 ft³
